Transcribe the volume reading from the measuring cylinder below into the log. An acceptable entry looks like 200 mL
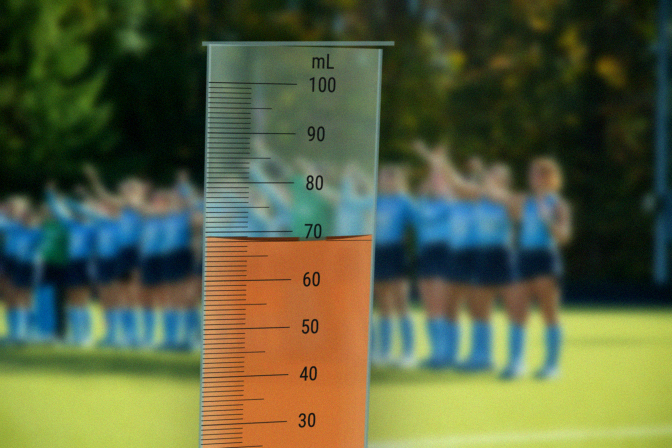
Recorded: 68 mL
